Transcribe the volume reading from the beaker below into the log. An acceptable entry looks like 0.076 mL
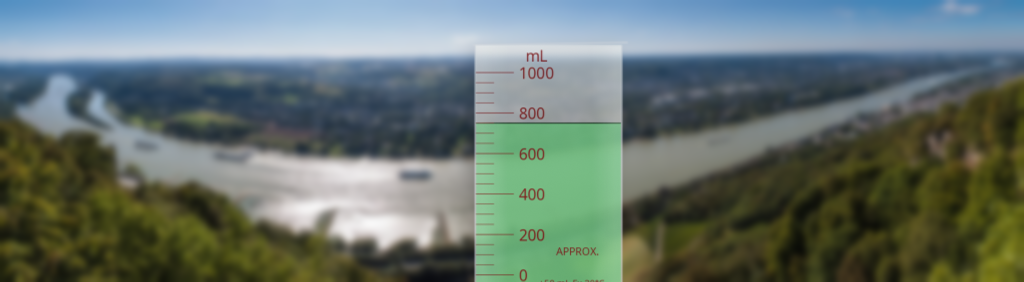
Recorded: 750 mL
